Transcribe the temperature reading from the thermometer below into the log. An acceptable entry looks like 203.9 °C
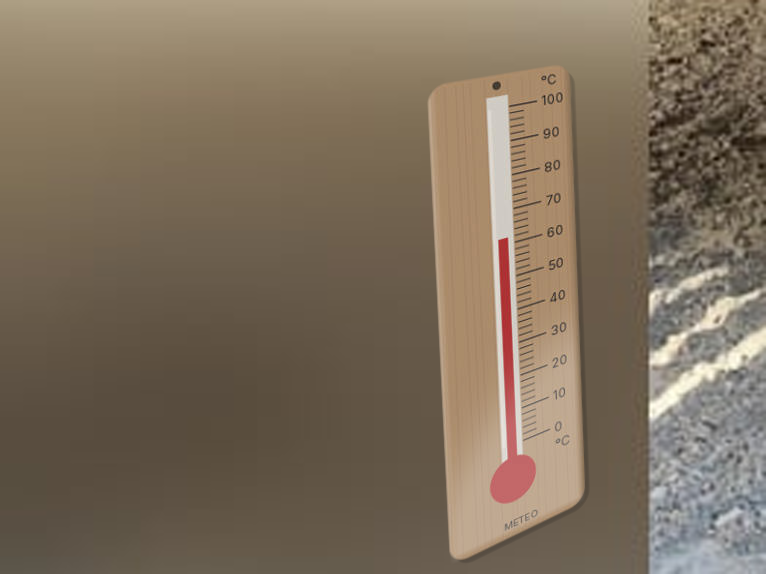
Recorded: 62 °C
